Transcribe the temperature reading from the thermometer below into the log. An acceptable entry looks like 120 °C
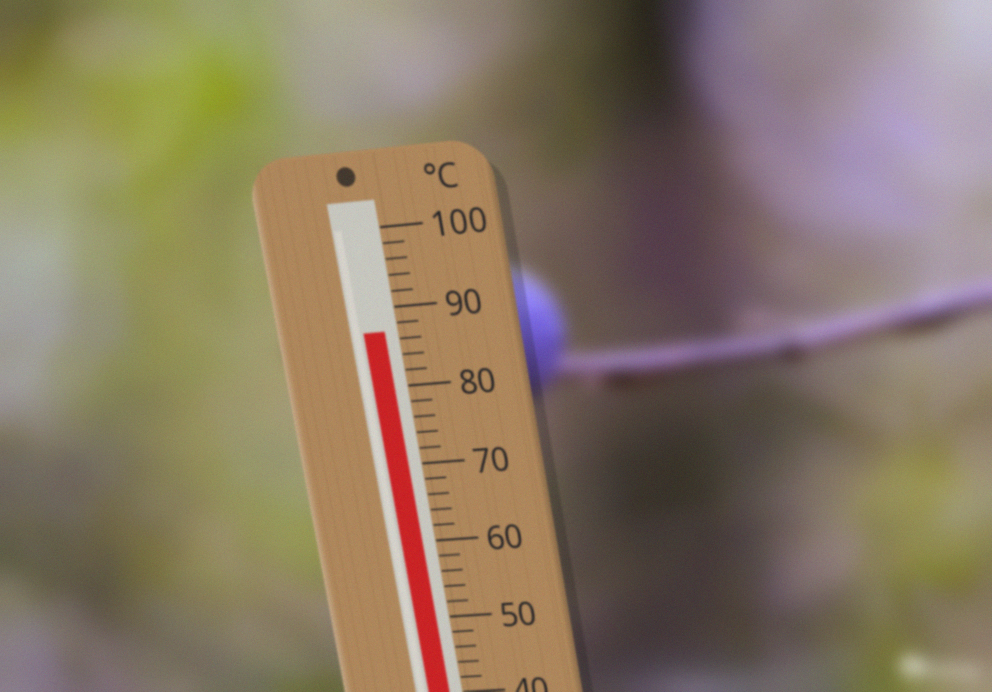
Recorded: 87 °C
